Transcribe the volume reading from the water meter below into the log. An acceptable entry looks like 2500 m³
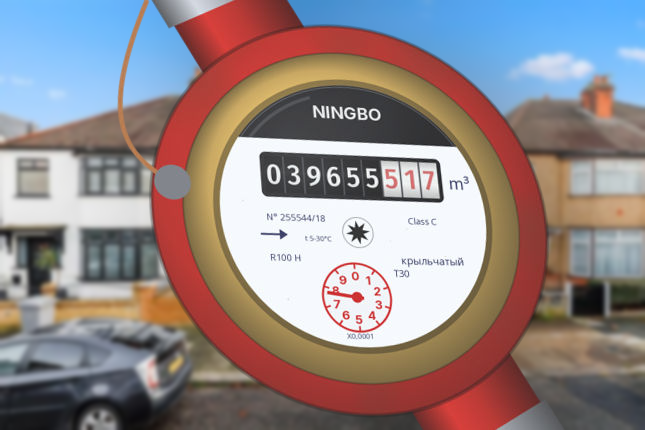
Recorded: 39655.5177 m³
